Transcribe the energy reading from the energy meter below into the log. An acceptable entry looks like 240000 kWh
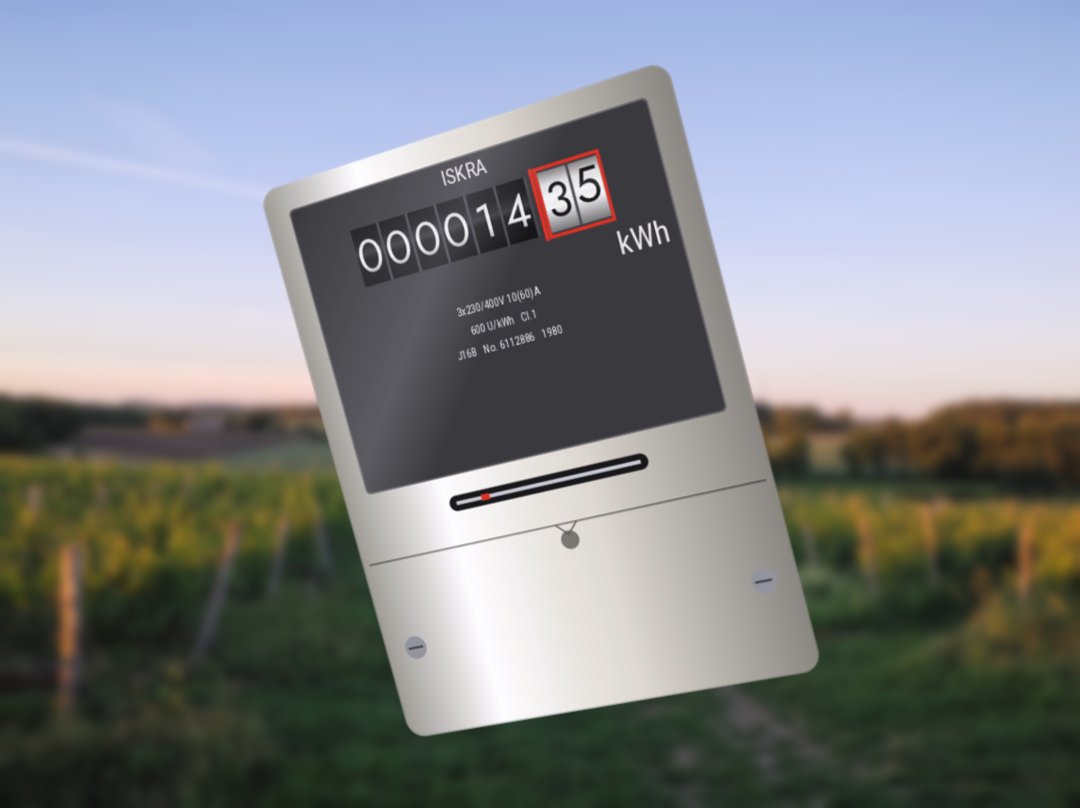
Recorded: 14.35 kWh
